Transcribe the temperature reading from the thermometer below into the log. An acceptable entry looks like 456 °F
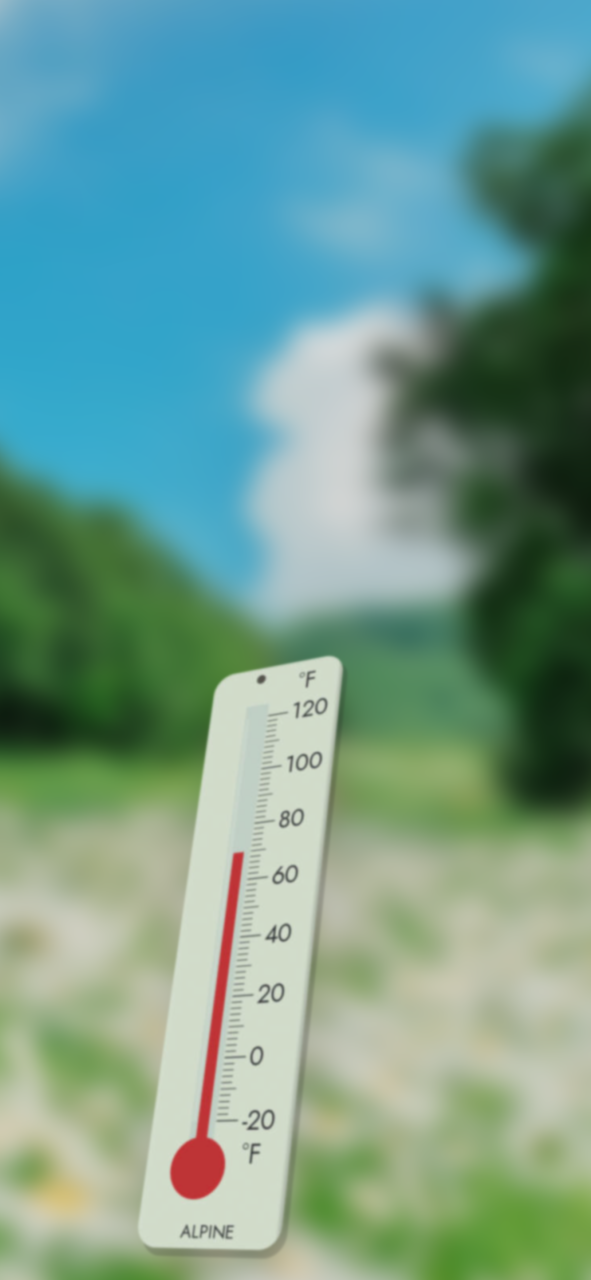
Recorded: 70 °F
